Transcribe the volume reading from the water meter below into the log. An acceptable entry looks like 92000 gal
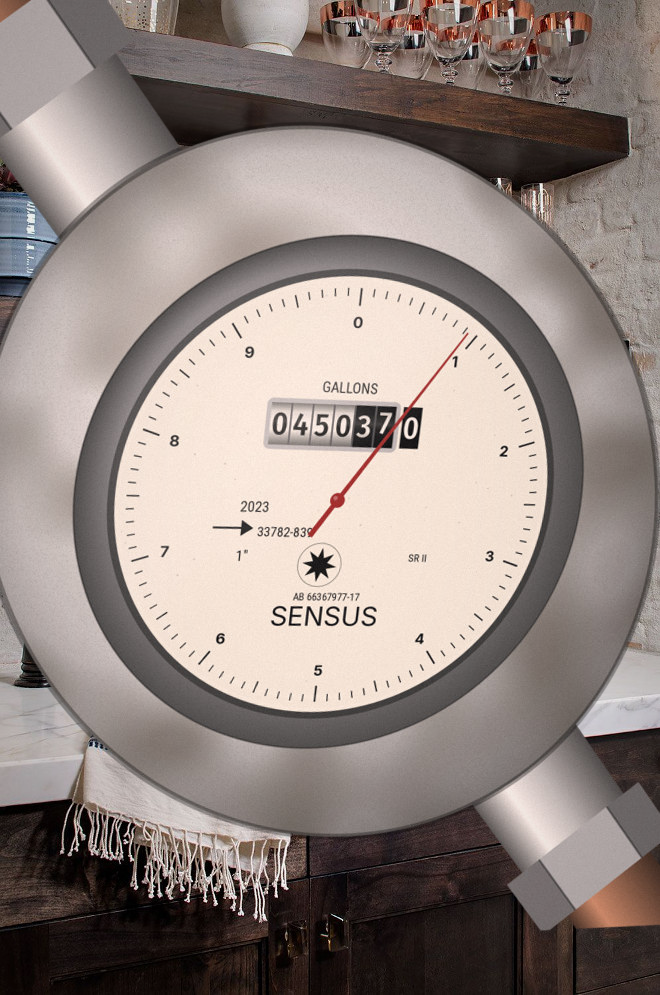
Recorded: 450370.9 gal
